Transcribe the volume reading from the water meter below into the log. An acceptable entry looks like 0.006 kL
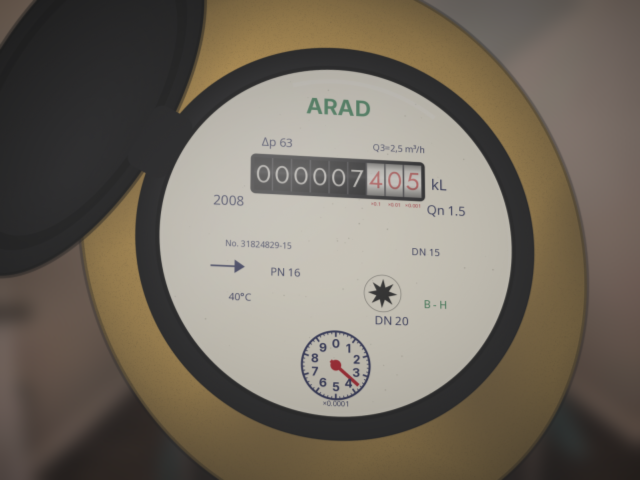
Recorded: 7.4053 kL
